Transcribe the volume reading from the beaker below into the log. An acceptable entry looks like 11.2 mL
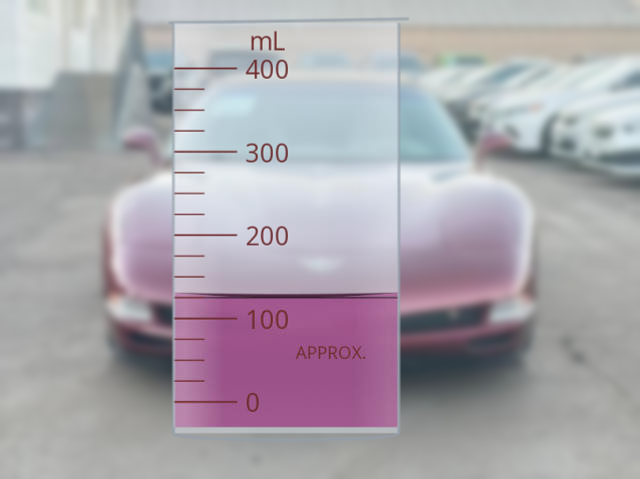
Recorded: 125 mL
